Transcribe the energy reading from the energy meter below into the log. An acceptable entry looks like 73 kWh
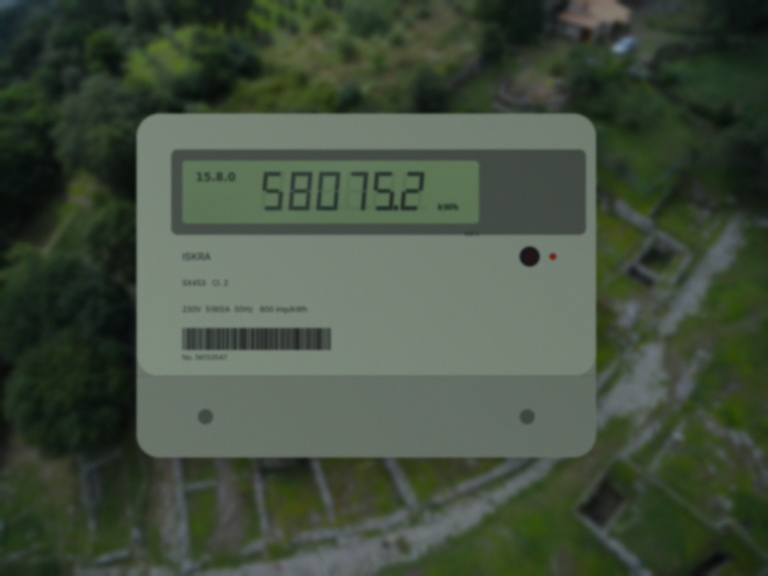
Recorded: 58075.2 kWh
